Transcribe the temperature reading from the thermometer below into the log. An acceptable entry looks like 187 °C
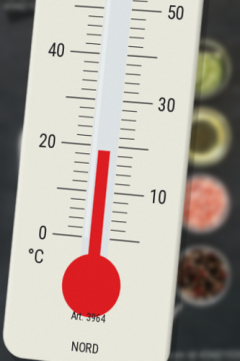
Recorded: 19 °C
